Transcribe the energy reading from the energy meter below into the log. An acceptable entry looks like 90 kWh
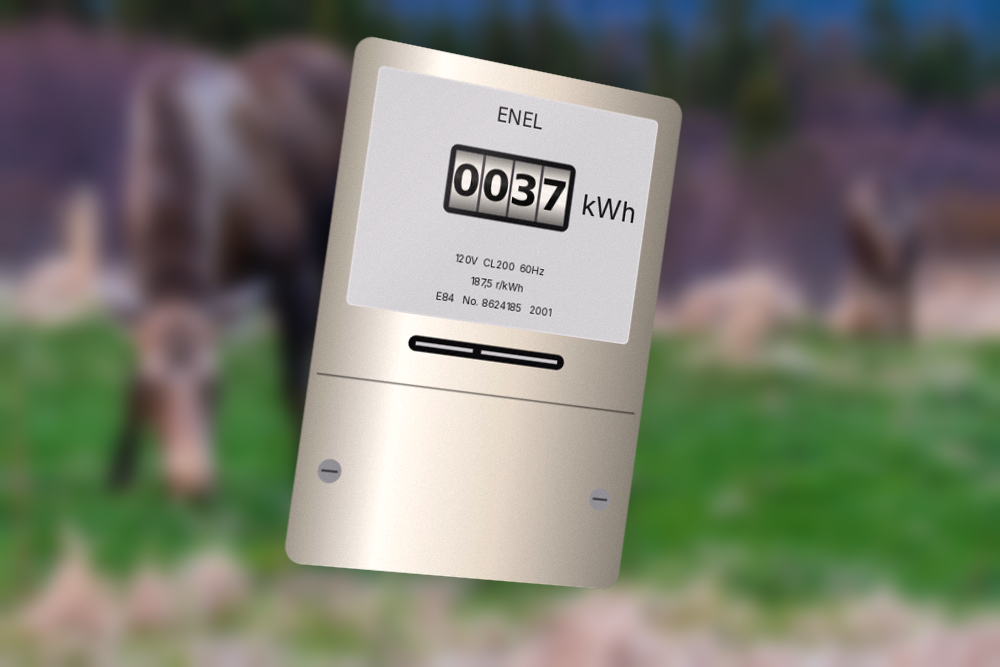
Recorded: 37 kWh
